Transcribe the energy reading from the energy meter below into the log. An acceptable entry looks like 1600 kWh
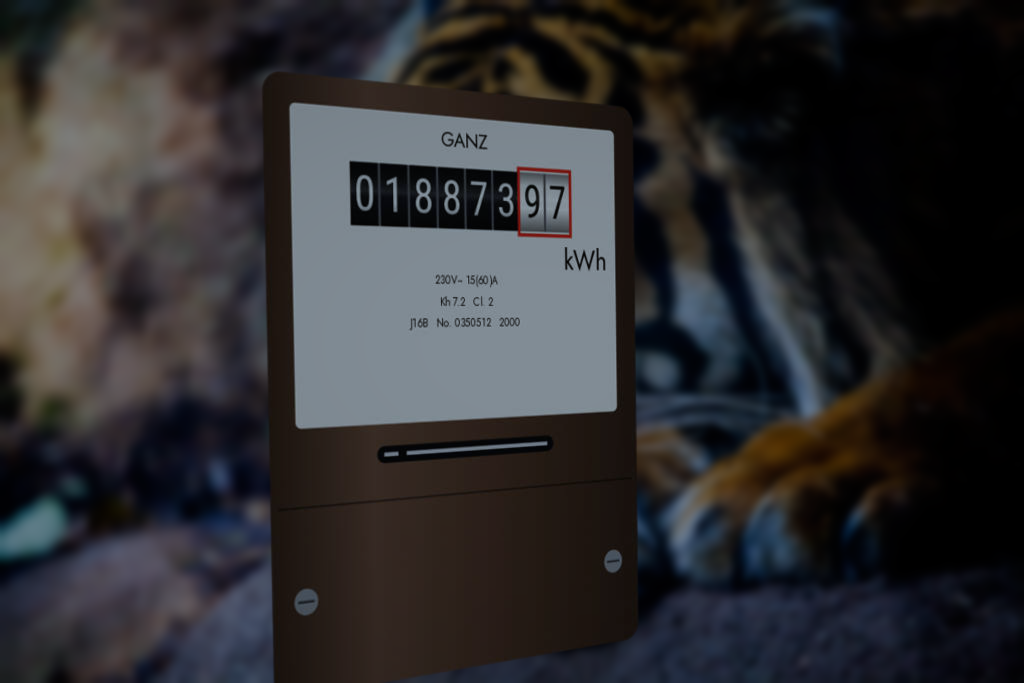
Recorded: 18873.97 kWh
